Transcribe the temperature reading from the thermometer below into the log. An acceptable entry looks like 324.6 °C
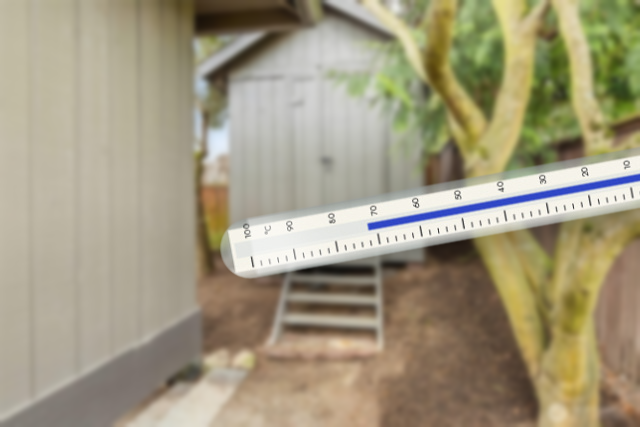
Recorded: 72 °C
